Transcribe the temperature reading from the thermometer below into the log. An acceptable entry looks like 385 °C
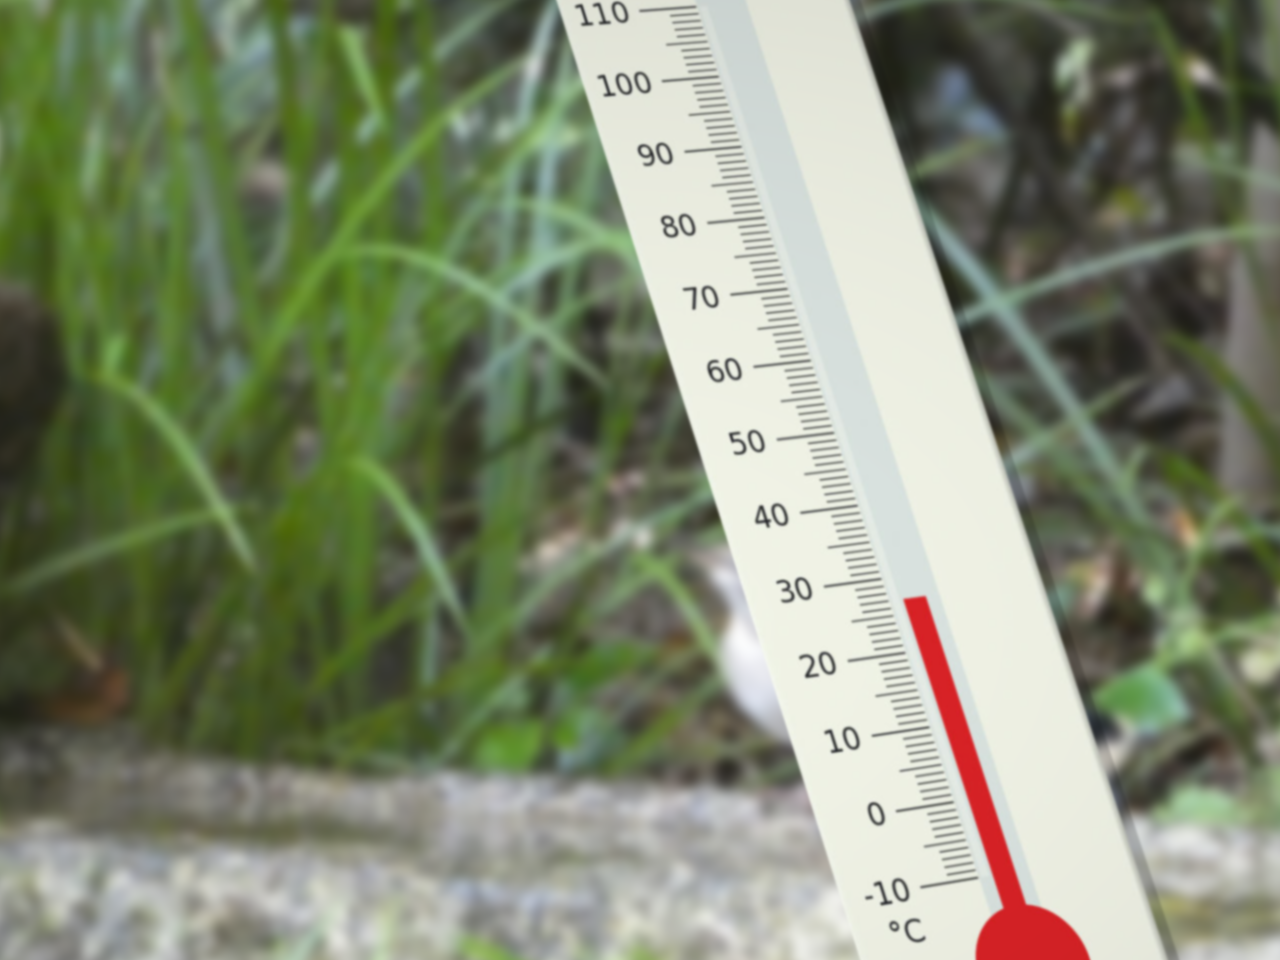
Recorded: 27 °C
